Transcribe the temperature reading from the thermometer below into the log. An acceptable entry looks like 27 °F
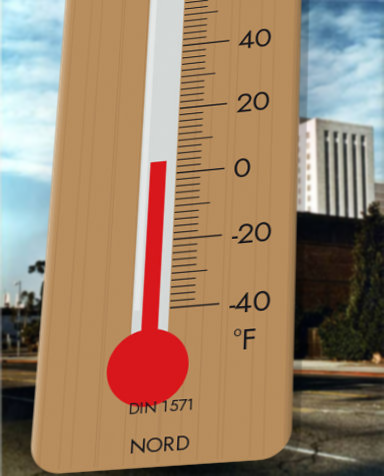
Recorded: 4 °F
